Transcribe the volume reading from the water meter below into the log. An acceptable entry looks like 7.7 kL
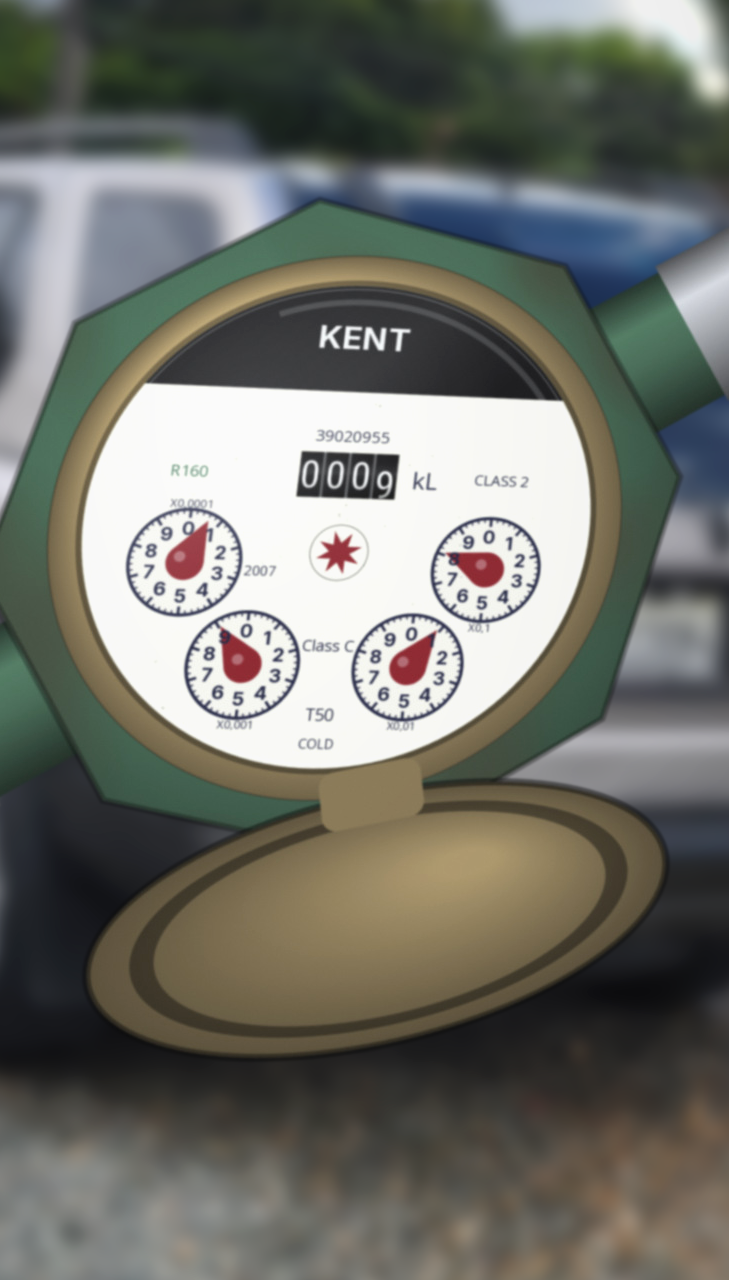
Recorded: 8.8090 kL
